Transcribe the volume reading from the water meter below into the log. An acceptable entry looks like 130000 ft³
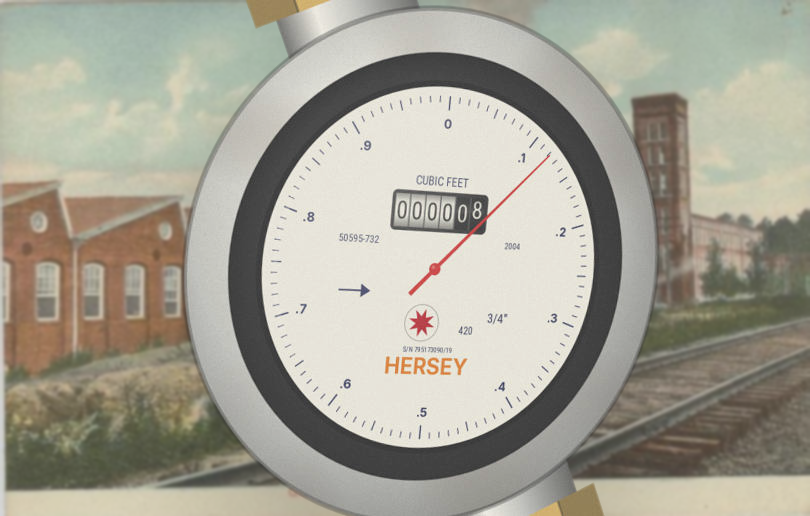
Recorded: 8.12 ft³
